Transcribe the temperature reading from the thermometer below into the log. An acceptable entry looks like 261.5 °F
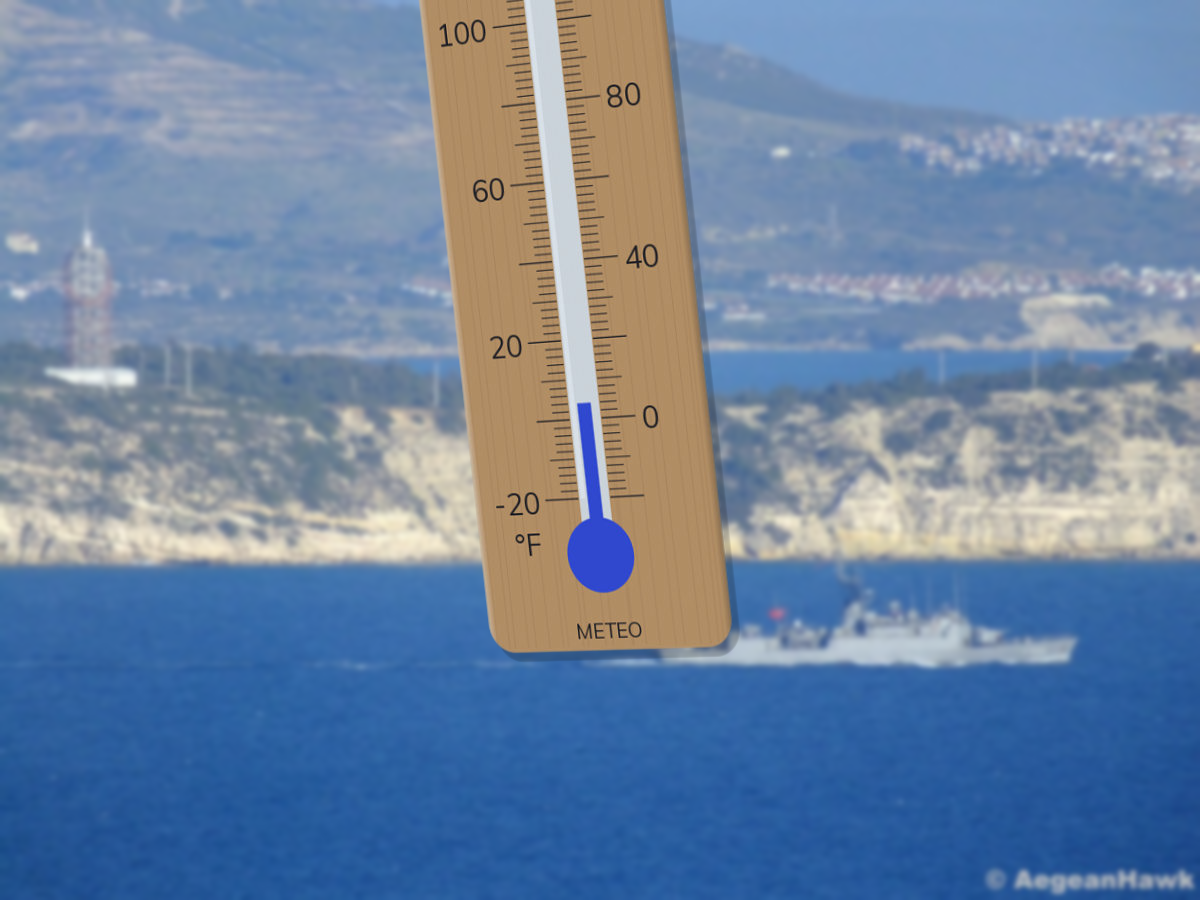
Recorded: 4 °F
